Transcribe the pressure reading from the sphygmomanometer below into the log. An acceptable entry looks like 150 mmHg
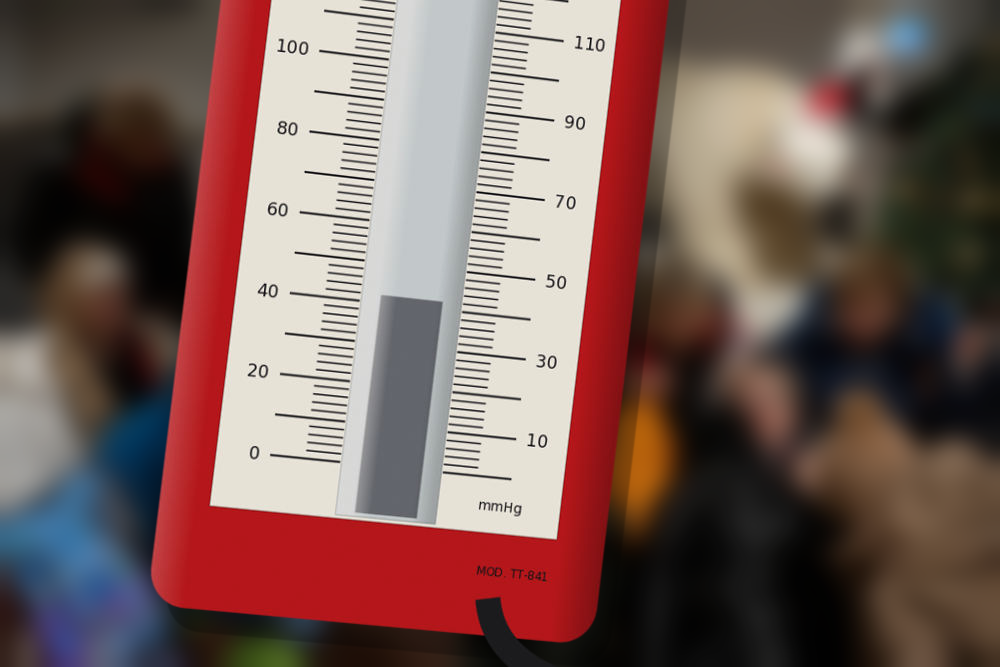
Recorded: 42 mmHg
